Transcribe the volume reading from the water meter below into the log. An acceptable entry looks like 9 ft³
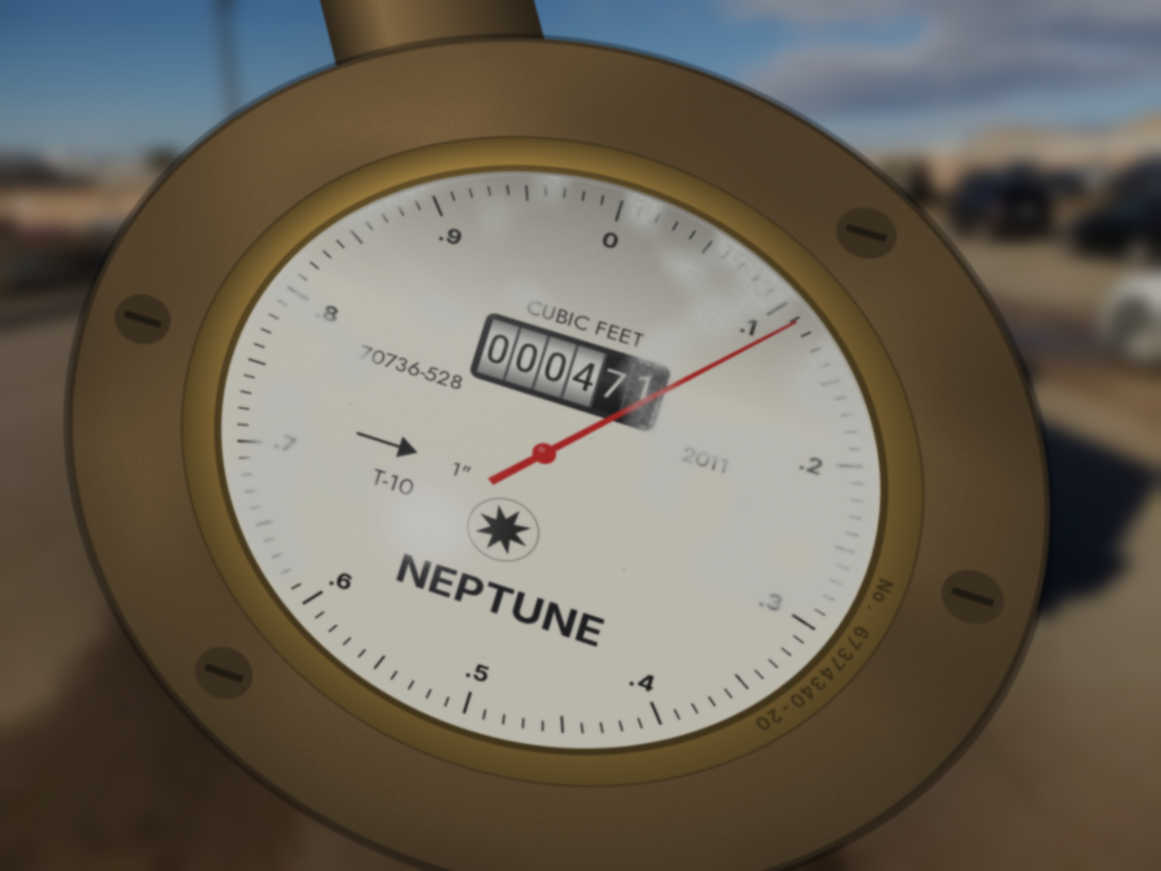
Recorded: 471.11 ft³
